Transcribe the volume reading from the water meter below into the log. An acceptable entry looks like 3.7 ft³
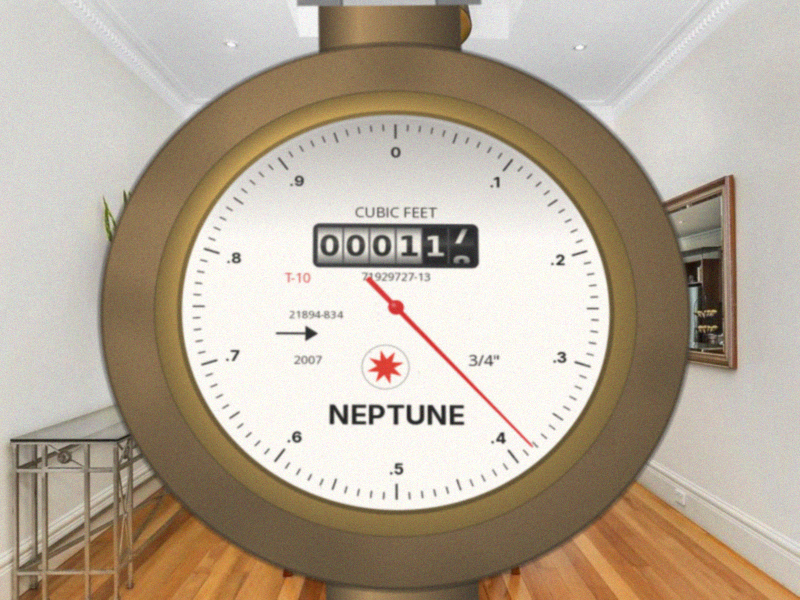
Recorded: 117.38 ft³
